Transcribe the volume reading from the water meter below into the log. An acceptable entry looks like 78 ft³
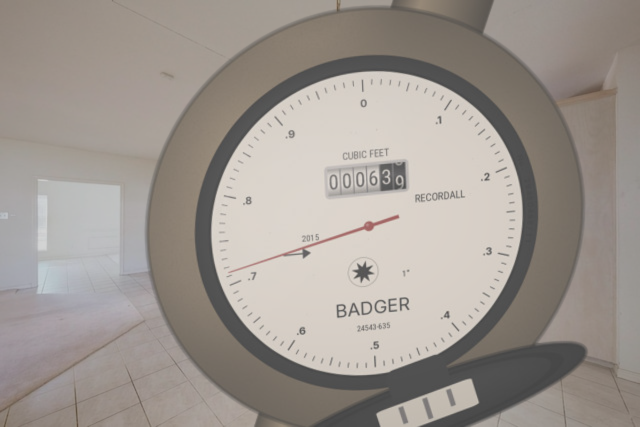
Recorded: 638.71 ft³
